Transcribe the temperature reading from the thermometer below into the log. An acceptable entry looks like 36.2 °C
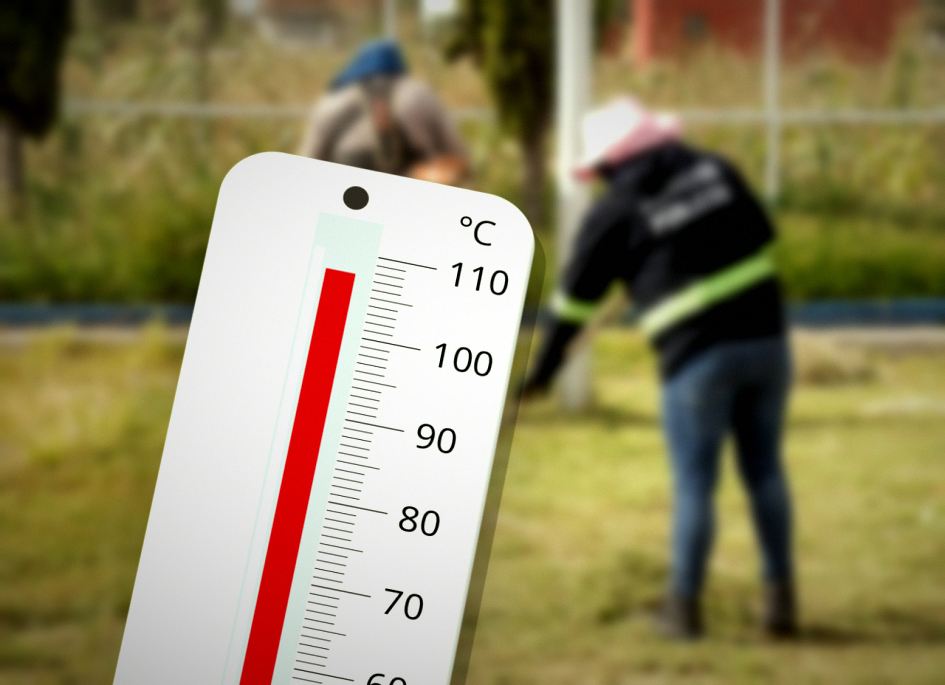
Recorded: 107.5 °C
